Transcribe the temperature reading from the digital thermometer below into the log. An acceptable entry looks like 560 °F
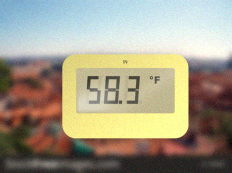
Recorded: 58.3 °F
